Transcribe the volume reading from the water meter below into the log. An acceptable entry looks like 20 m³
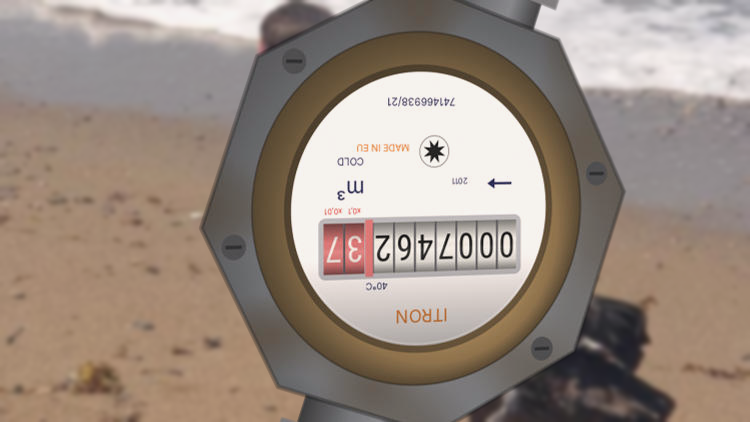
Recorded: 7462.37 m³
